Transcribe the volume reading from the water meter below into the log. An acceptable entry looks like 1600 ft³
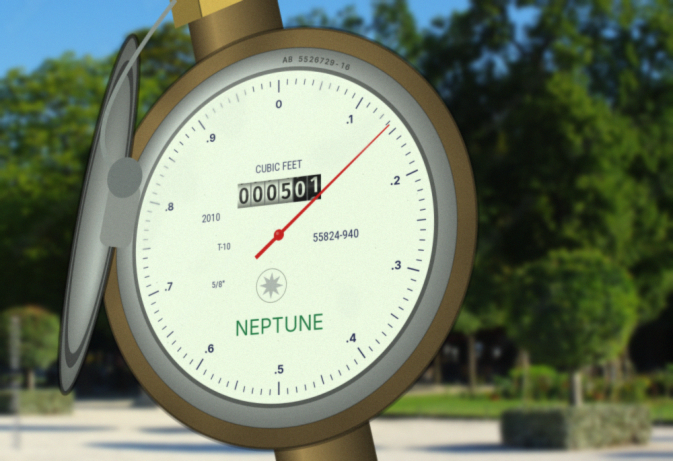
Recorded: 501.14 ft³
